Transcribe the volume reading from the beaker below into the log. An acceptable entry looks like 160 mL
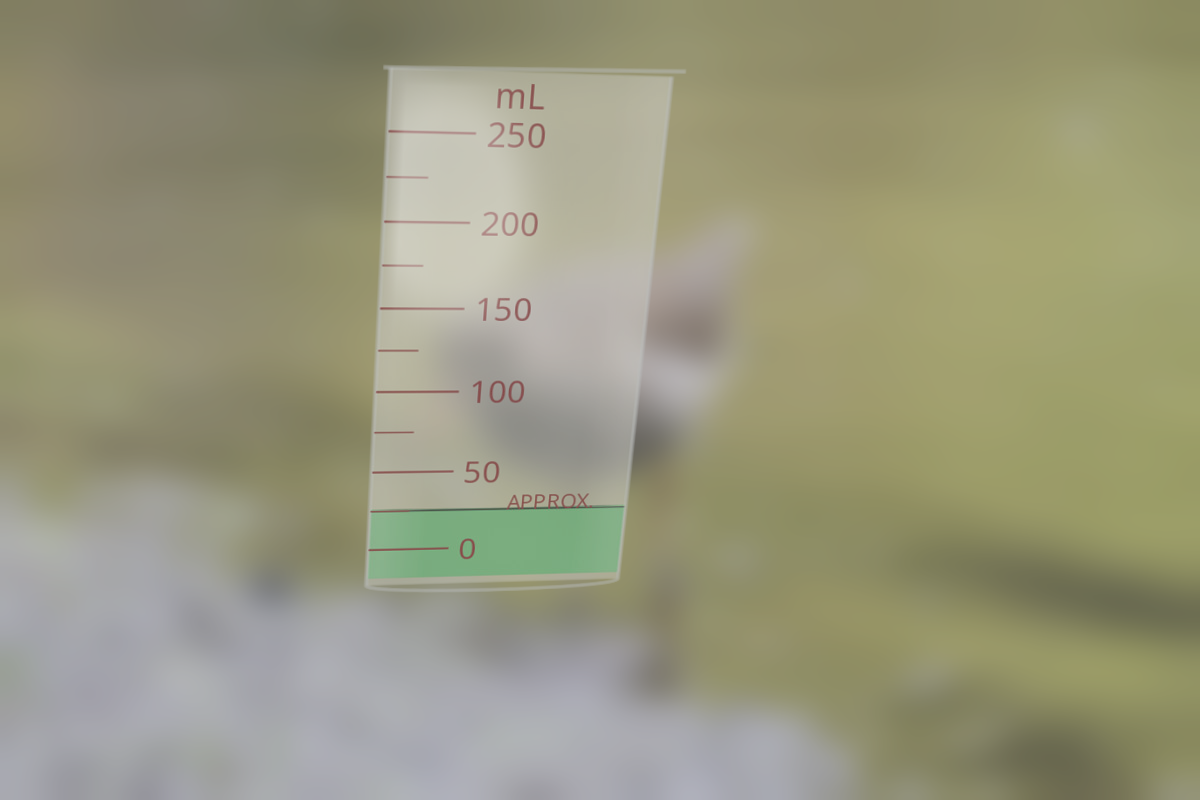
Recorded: 25 mL
